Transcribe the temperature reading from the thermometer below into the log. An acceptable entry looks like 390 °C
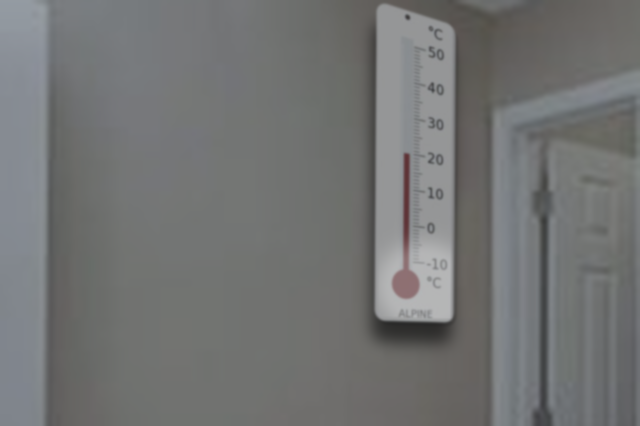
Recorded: 20 °C
